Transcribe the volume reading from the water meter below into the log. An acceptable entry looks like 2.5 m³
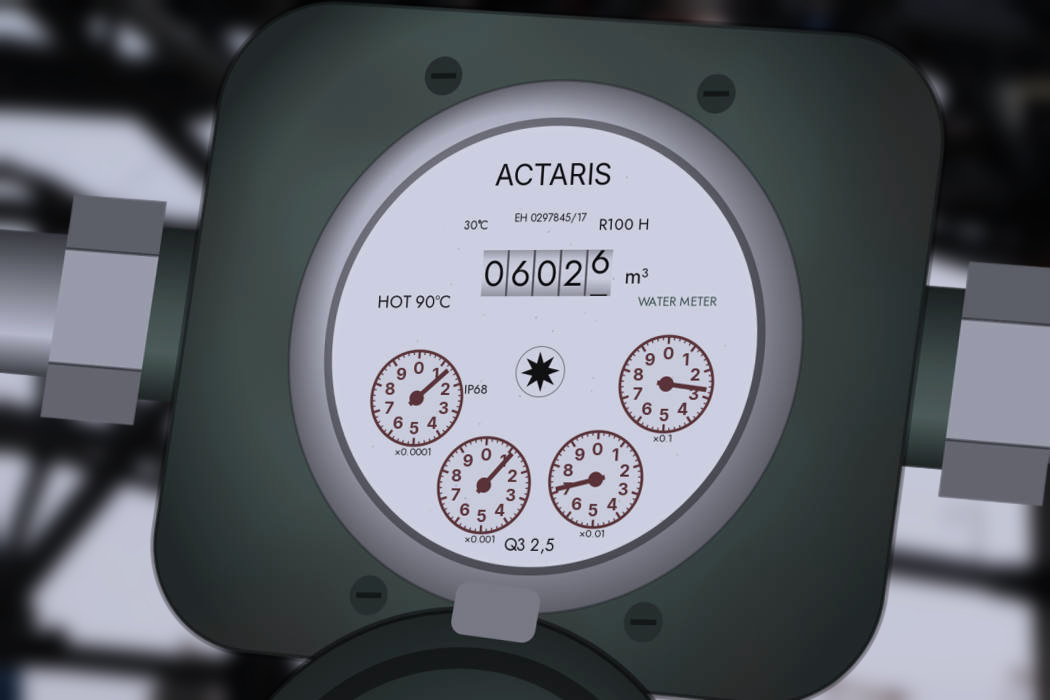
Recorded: 6026.2711 m³
